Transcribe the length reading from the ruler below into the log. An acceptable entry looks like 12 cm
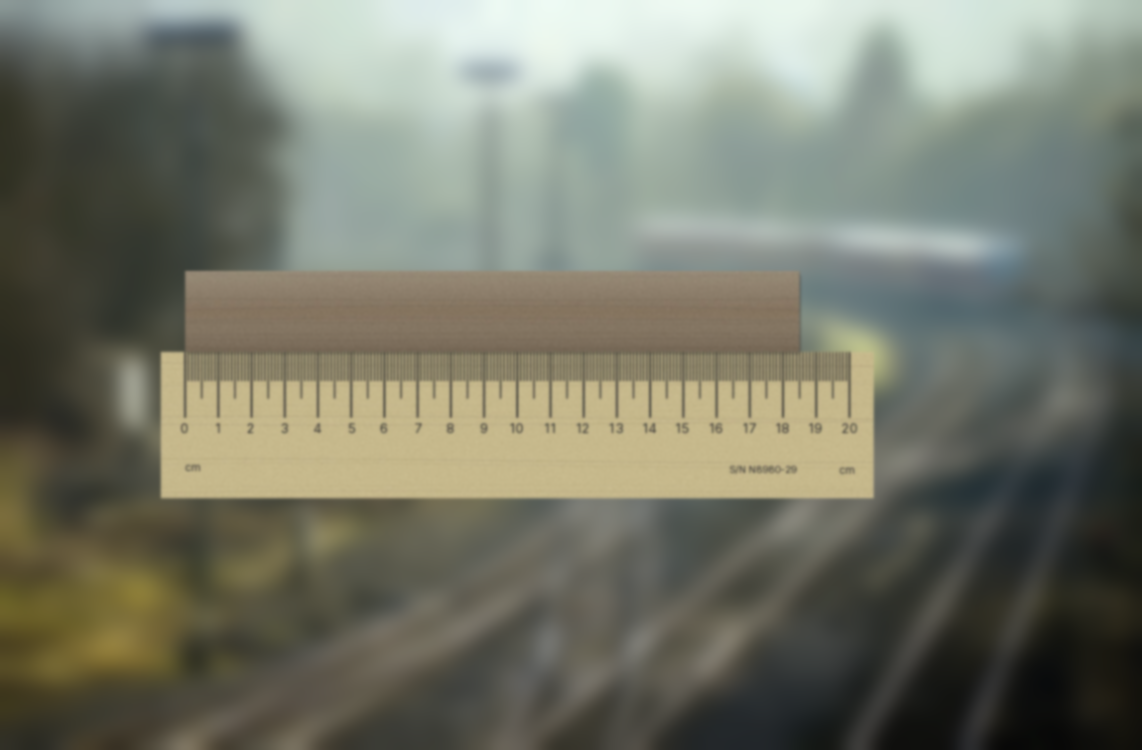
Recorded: 18.5 cm
